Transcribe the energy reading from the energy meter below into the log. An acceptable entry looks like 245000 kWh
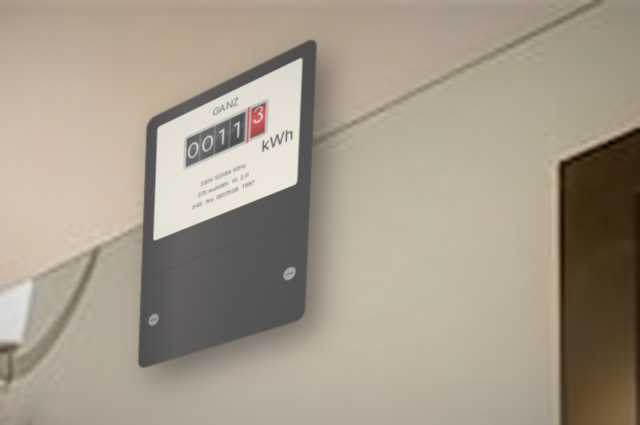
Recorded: 11.3 kWh
